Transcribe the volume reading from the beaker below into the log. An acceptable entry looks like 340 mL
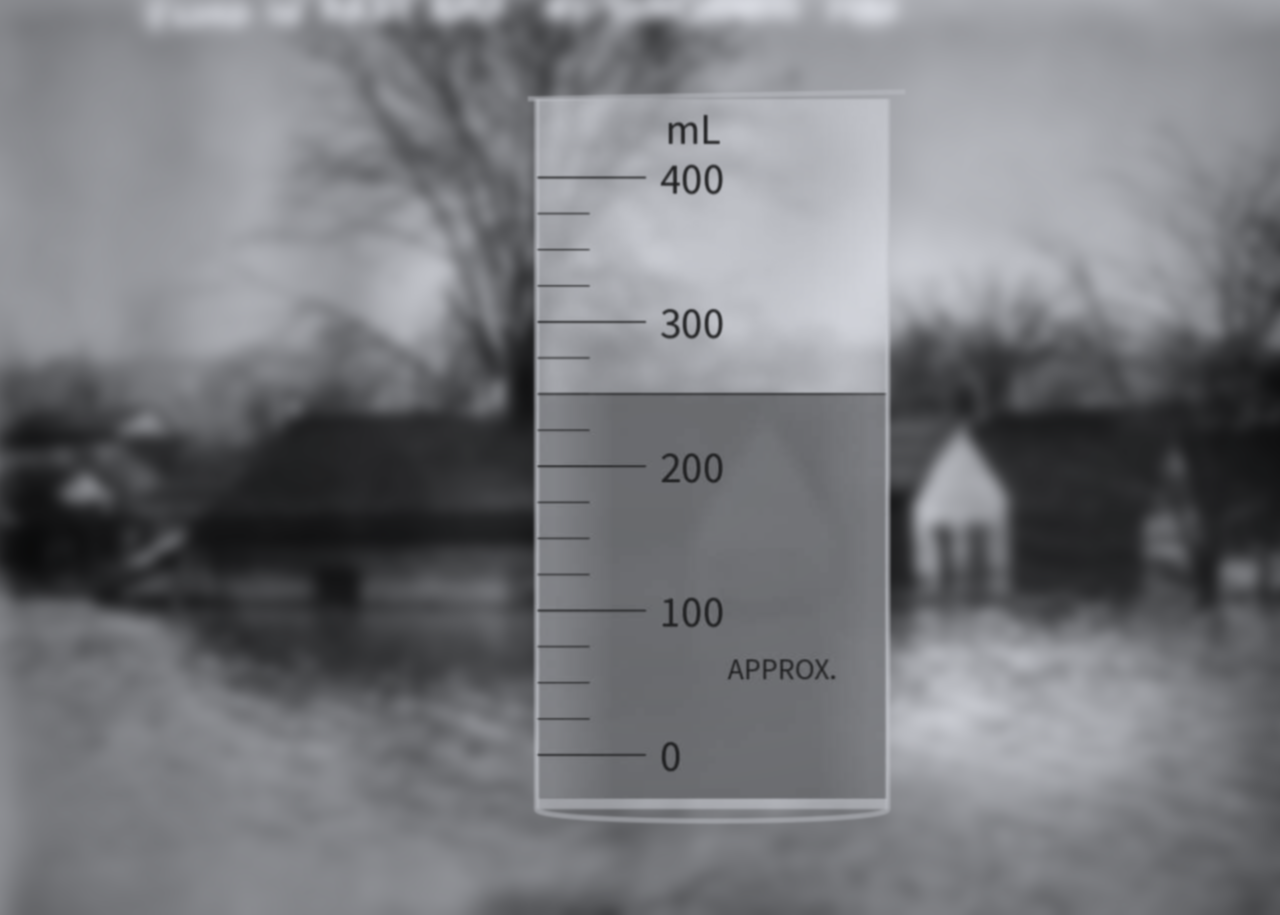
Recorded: 250 mL
